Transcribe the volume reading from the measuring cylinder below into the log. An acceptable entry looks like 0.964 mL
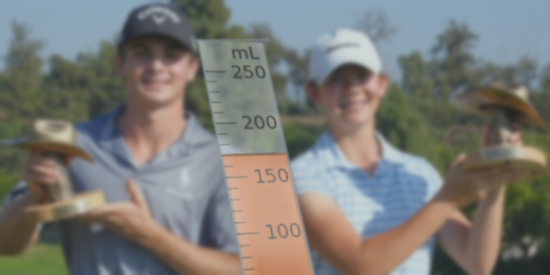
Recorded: 170 mL
